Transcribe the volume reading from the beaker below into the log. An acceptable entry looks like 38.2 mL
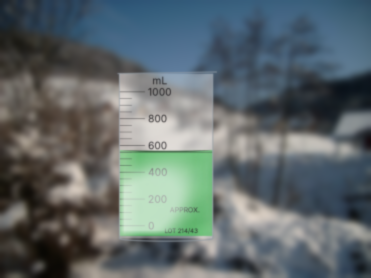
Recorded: 550 mL
